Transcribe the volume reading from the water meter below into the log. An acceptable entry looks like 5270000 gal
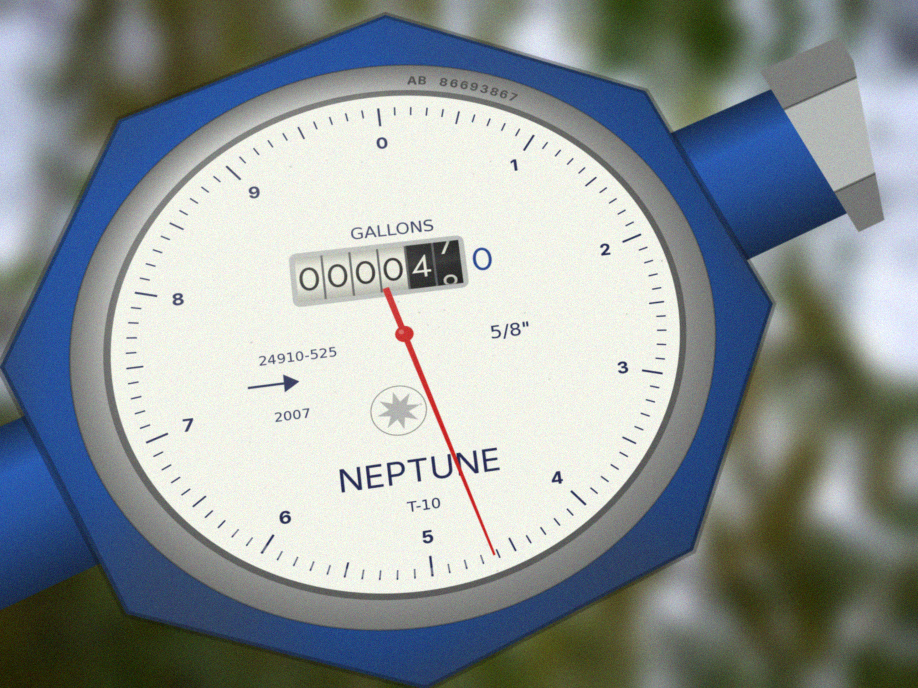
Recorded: 474.6 gal
